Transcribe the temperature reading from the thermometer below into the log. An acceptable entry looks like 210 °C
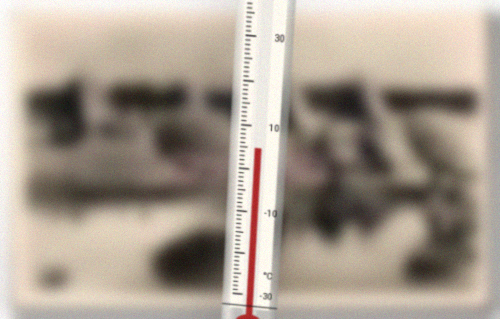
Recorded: 5 °C
